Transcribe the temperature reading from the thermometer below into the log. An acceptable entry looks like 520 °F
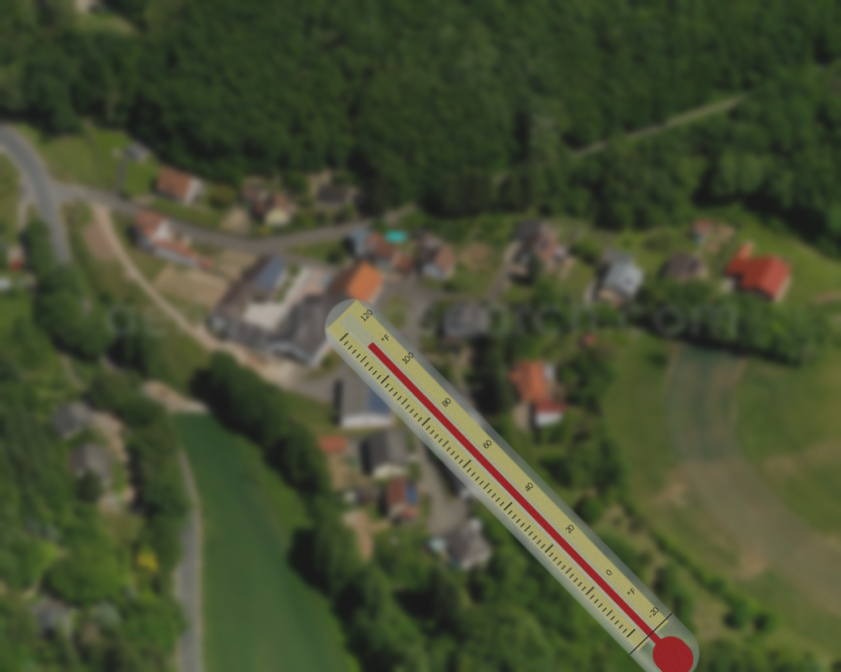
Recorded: 112 °F
